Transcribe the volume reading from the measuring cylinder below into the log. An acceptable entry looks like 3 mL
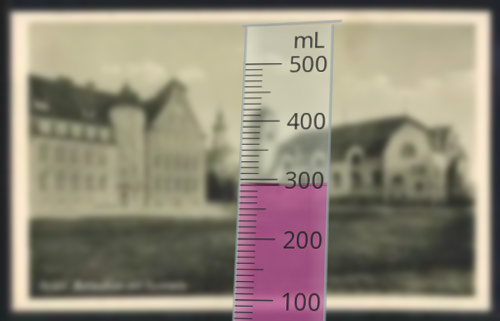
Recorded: 290 mL
